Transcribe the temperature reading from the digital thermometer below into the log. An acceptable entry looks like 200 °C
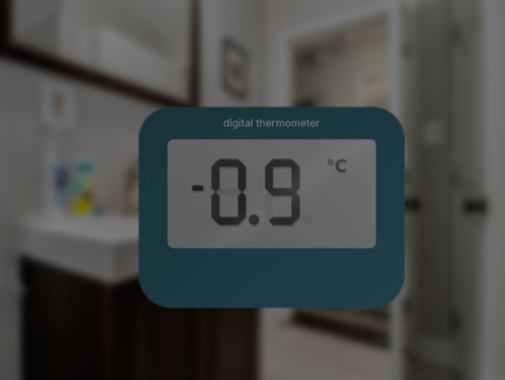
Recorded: -0.9 °C
